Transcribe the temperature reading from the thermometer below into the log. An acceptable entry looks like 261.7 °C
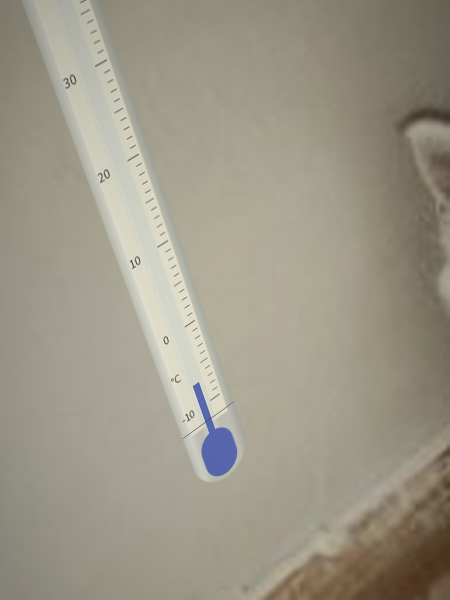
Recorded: -7 °C
